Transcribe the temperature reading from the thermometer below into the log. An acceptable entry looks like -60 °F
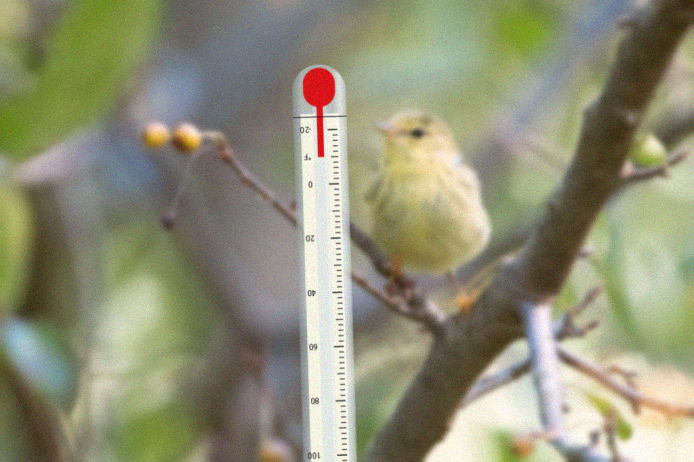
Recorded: -10 °F
